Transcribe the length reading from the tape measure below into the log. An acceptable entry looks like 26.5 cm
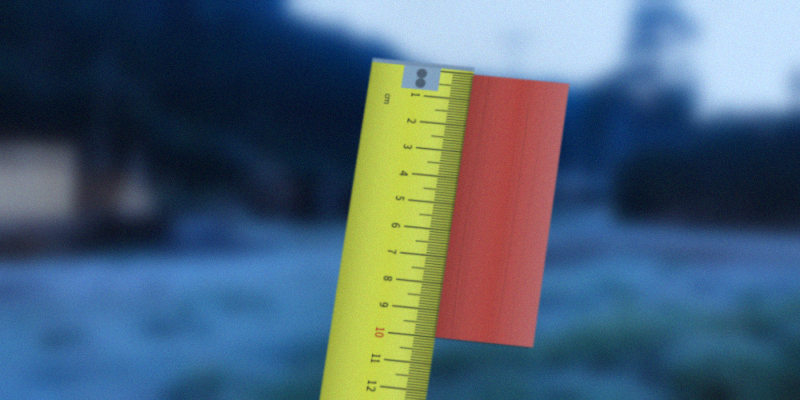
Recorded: 10 cm
